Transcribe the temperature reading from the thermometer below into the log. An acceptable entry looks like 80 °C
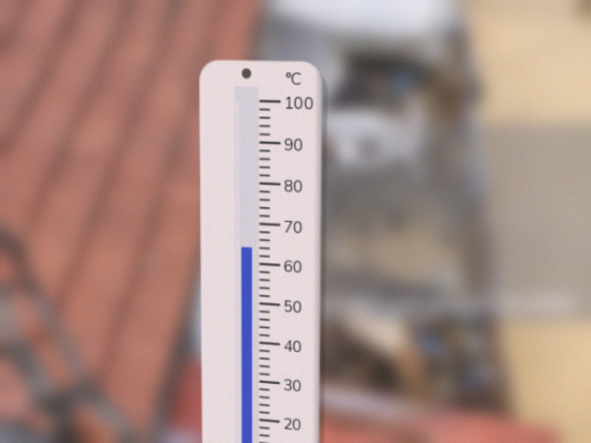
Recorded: 64 °C
